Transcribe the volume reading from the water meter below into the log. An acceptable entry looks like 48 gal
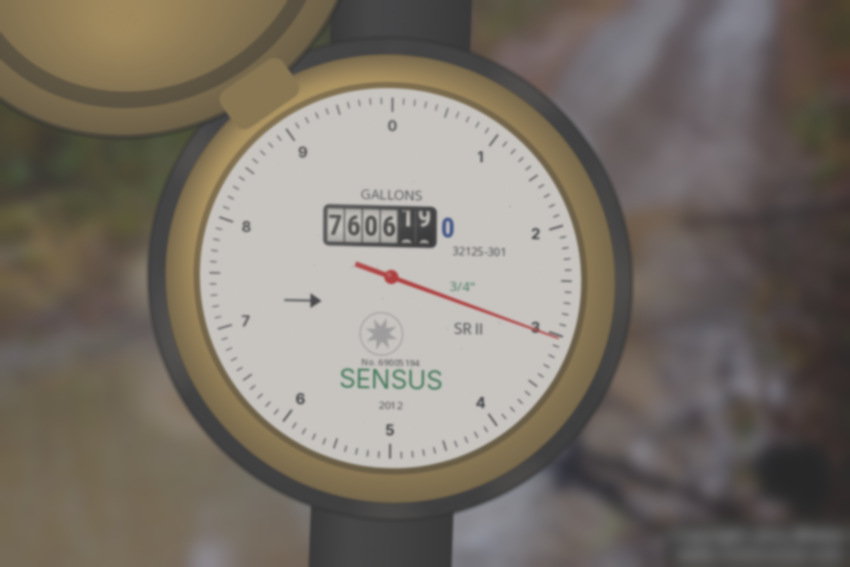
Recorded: 7606193.0 gal
